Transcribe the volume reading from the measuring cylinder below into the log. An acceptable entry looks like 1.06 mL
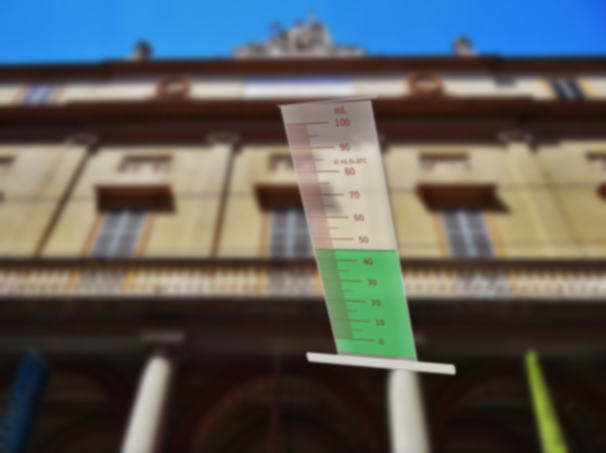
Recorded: 45 mL
